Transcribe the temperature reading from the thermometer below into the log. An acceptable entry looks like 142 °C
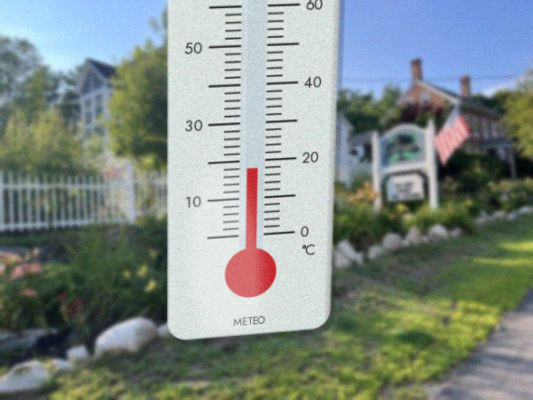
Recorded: 18 °C
